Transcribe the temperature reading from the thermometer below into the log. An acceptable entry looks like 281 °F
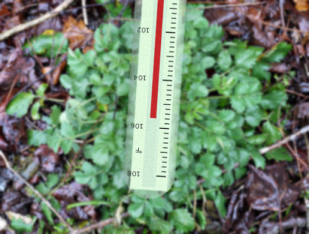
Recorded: 105.6 °F
